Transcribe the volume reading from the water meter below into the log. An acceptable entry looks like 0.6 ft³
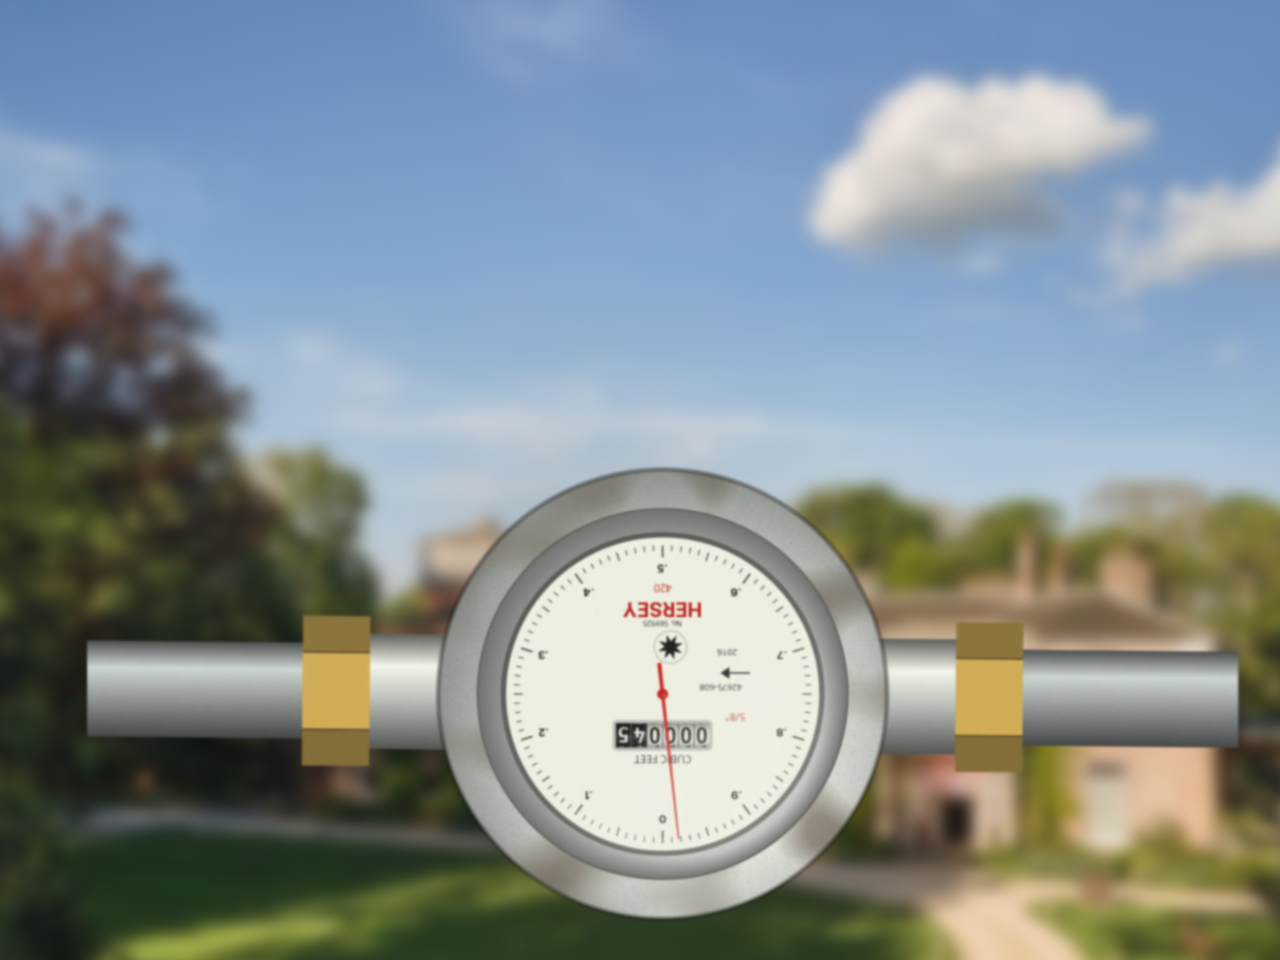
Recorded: 44.98 ft³
